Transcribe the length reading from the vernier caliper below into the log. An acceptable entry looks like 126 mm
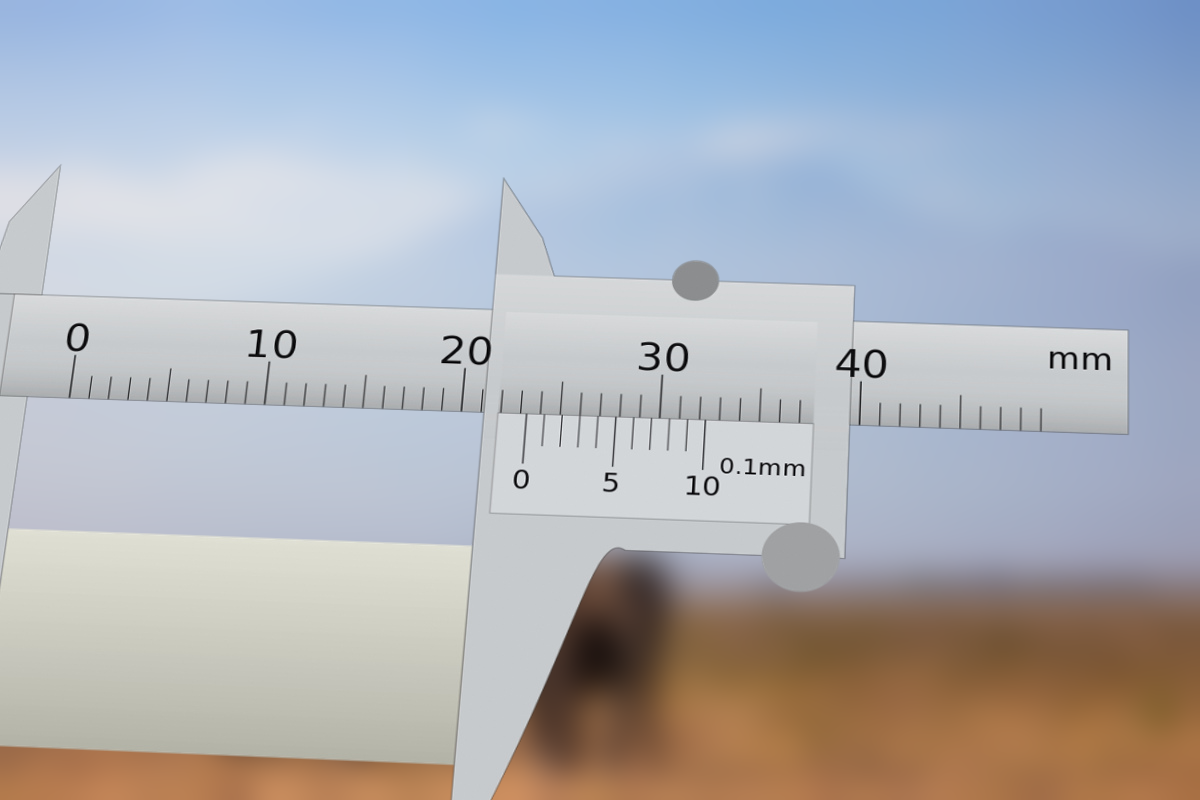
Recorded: 23.3 mm
